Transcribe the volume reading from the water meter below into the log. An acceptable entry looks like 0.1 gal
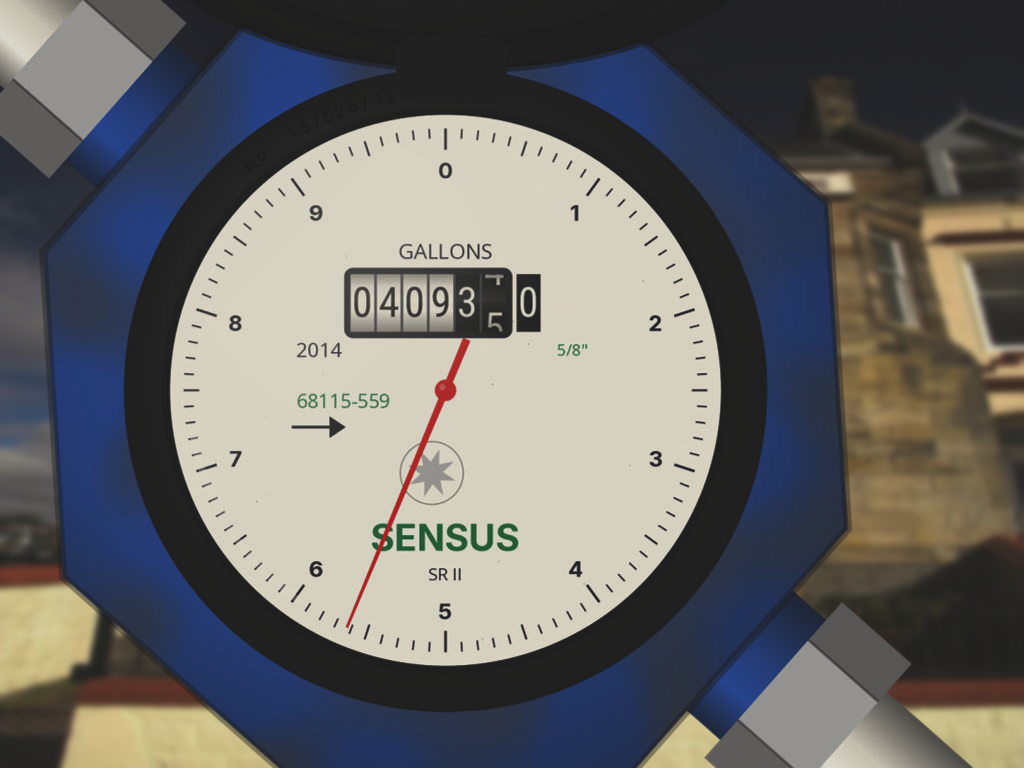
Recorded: 409345.6 gal
